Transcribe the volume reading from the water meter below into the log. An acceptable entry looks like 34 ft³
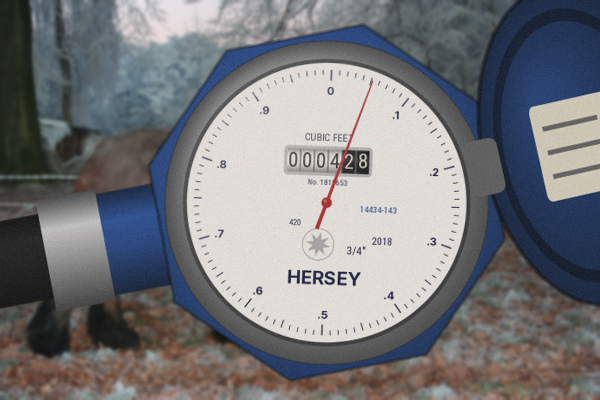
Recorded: 428.05 ft³
